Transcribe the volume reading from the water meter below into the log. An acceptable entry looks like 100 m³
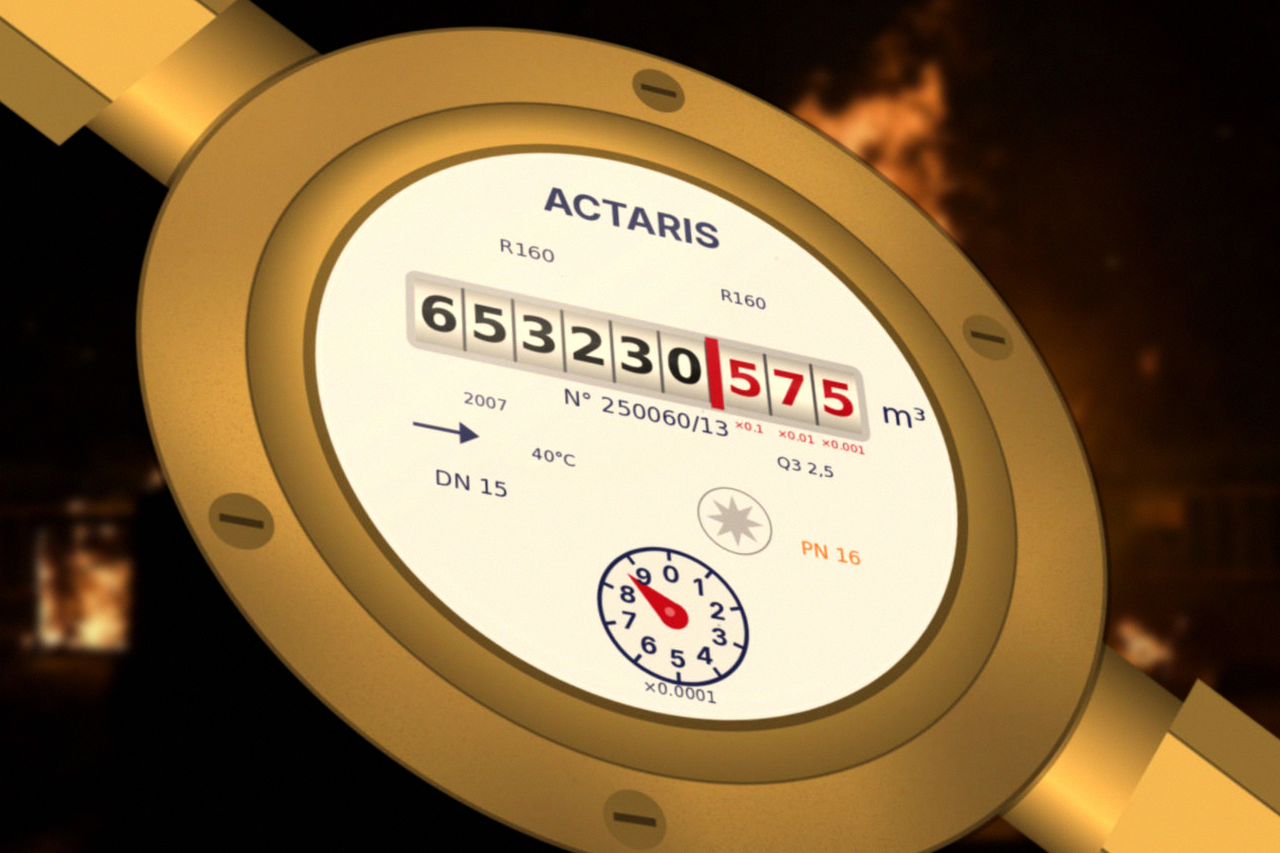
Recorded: 653230.5758 m³
